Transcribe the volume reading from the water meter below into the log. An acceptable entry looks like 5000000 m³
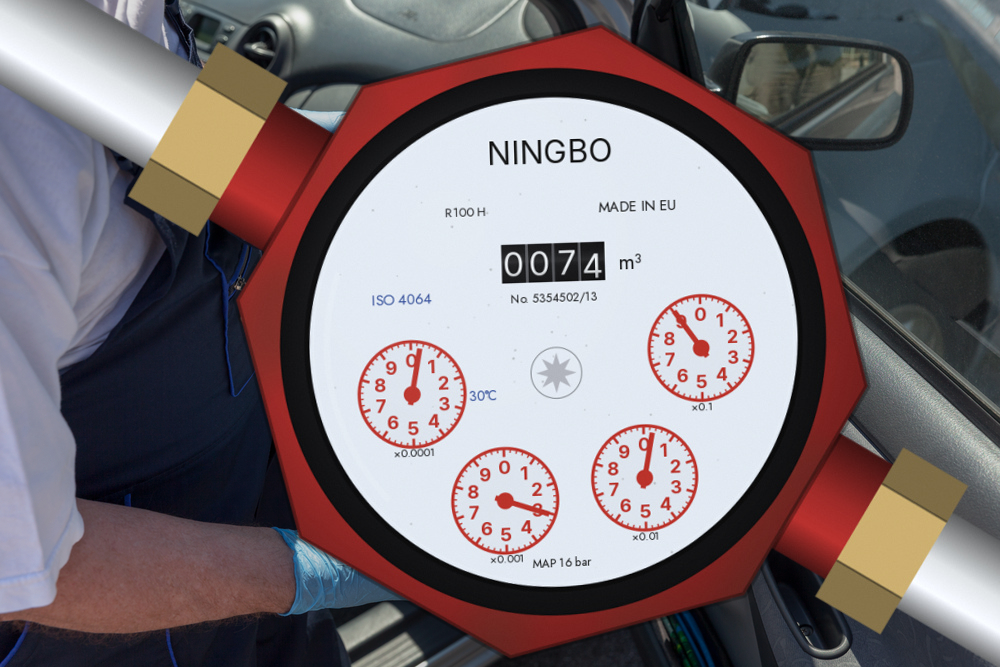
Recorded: 73.9030 m³
